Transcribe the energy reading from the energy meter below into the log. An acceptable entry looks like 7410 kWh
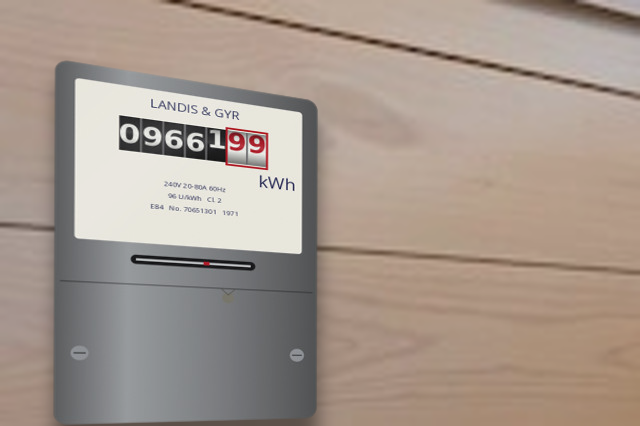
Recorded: 9661.99 kWh
